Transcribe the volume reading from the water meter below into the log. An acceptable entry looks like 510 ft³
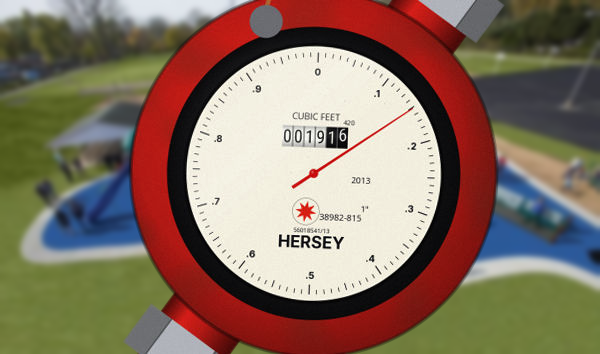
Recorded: 1916.15 ft³
